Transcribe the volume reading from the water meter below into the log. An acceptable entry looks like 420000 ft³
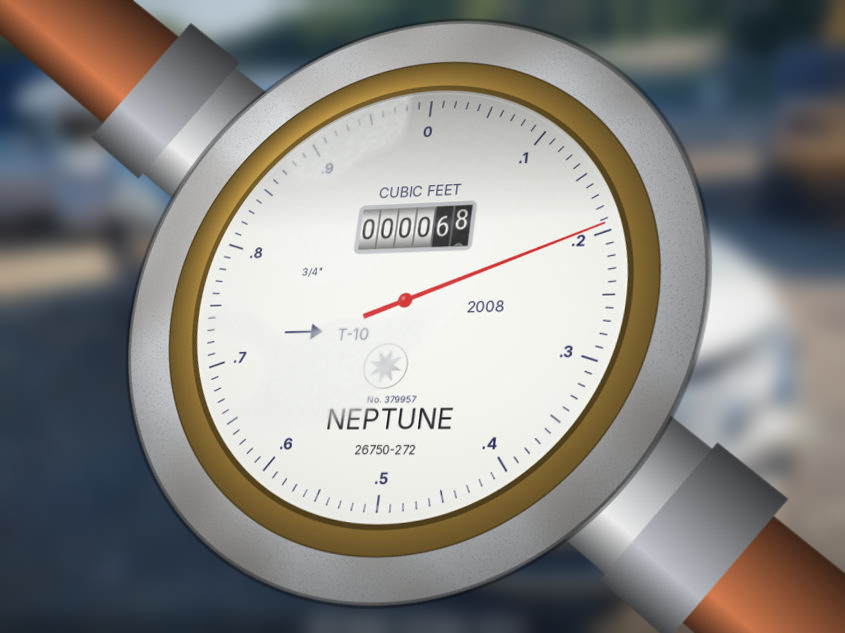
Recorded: 68.19 ft³
